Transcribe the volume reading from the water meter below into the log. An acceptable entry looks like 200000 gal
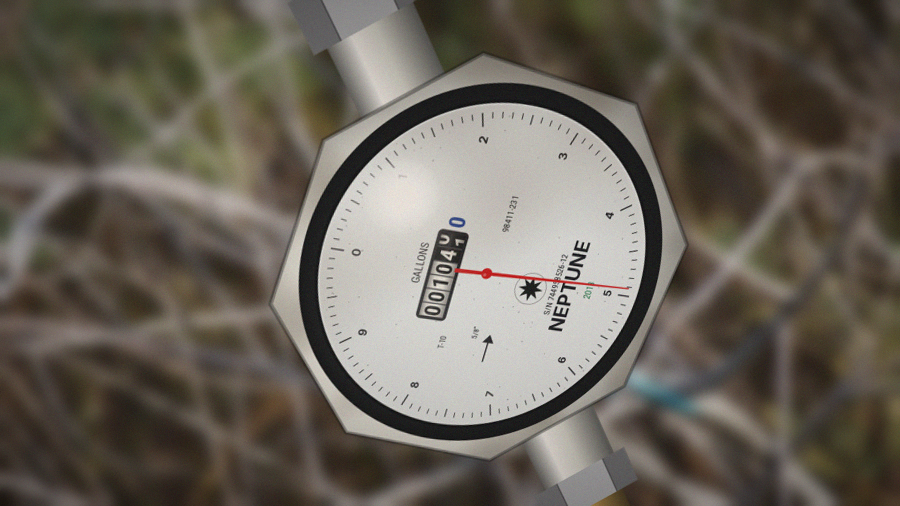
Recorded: 10404.9 gal
